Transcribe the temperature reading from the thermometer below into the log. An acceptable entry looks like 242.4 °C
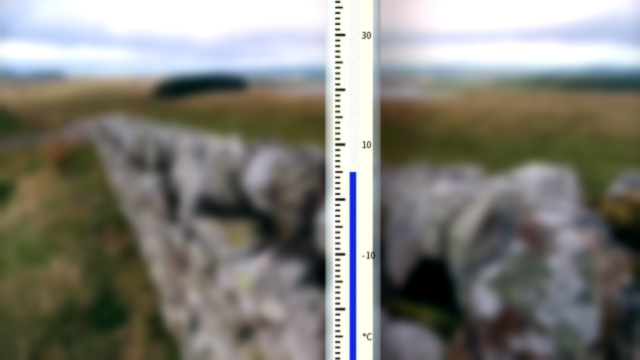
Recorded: 5 °C
